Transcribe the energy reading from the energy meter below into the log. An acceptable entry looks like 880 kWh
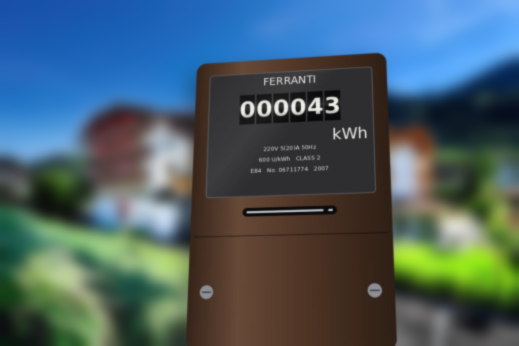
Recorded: 43 kWh
